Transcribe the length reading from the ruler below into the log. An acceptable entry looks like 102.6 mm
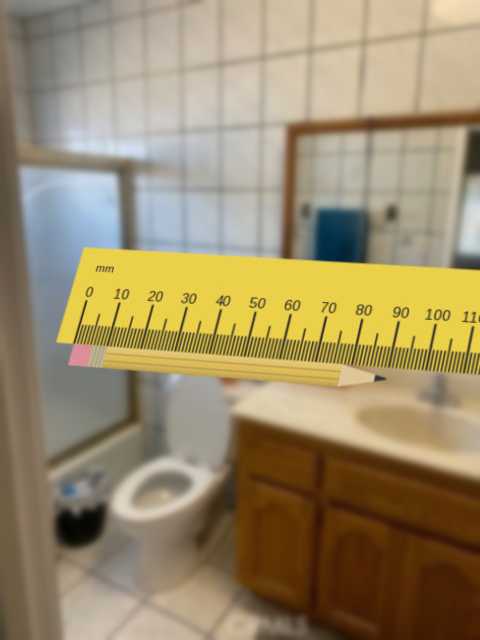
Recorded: 90 mm
